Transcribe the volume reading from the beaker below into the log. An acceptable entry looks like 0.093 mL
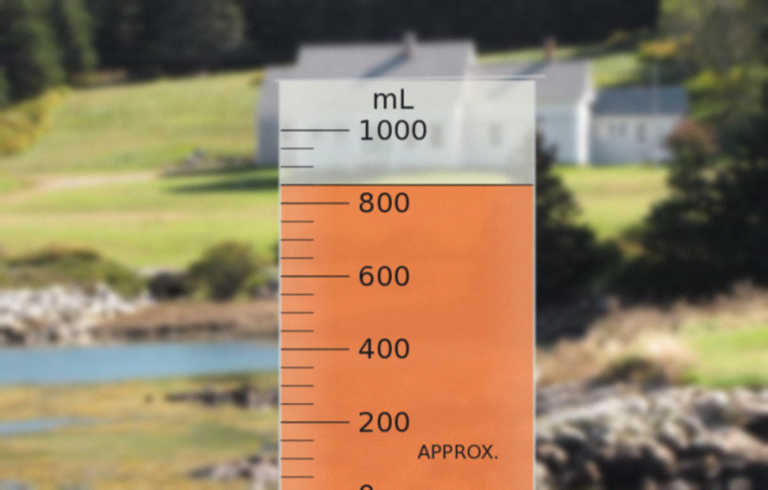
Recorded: 850 mL
